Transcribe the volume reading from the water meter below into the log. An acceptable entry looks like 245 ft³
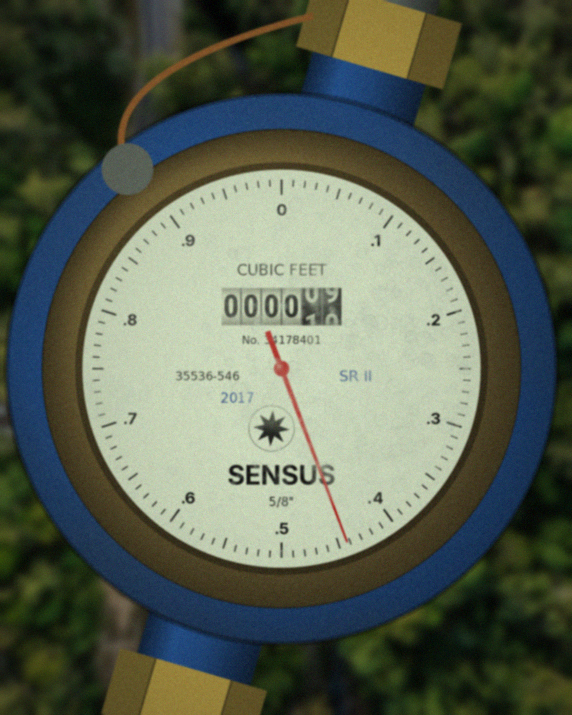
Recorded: 9.44 ft³
